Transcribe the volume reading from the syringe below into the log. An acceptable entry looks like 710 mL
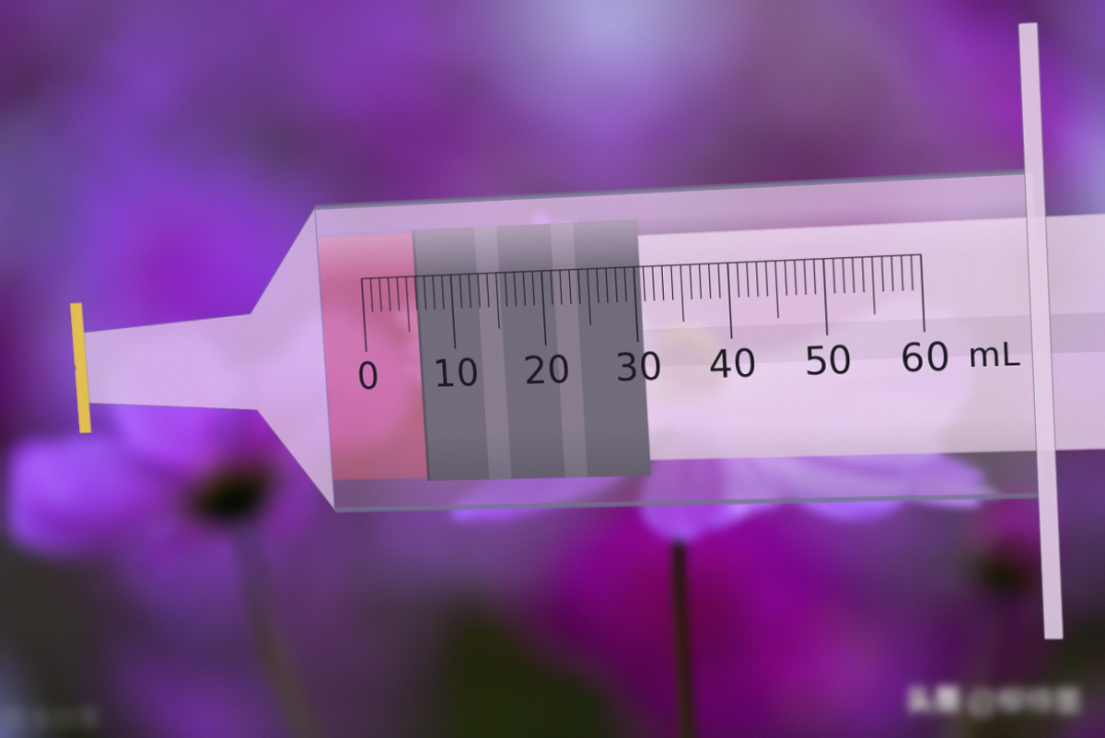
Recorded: 6 mL
